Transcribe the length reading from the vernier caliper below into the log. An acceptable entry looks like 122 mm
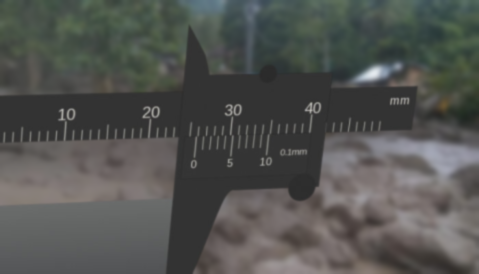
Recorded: 25.8 mm
